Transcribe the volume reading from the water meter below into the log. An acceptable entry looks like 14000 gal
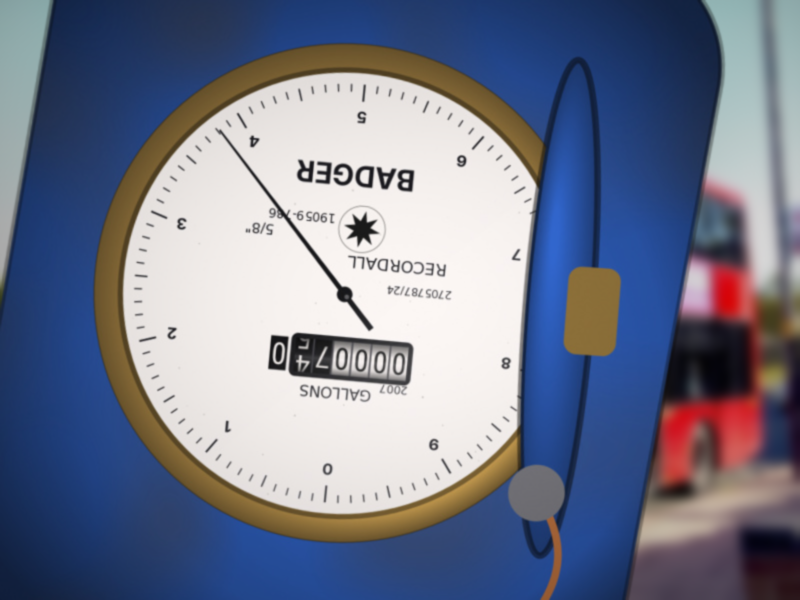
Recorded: 743.8 gal
